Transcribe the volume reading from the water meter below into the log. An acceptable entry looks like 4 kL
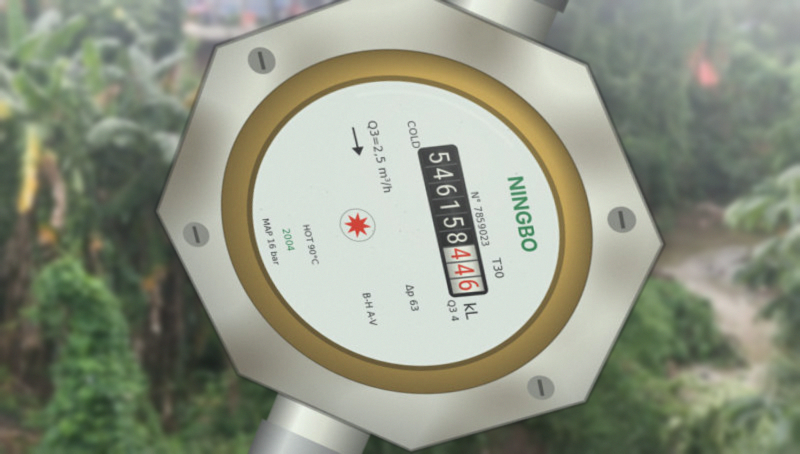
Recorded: 546158.446 kL
